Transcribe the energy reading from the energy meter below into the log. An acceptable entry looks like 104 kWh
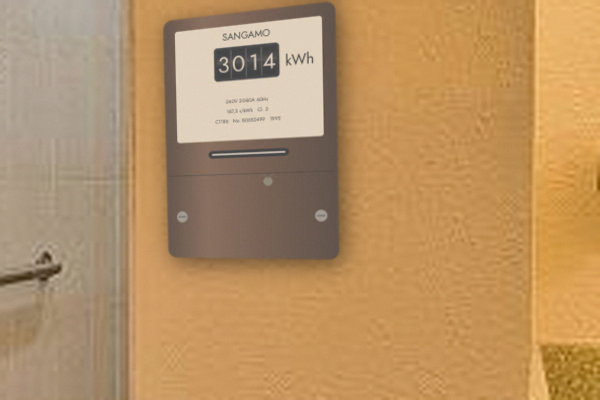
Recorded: 3014 kWh
